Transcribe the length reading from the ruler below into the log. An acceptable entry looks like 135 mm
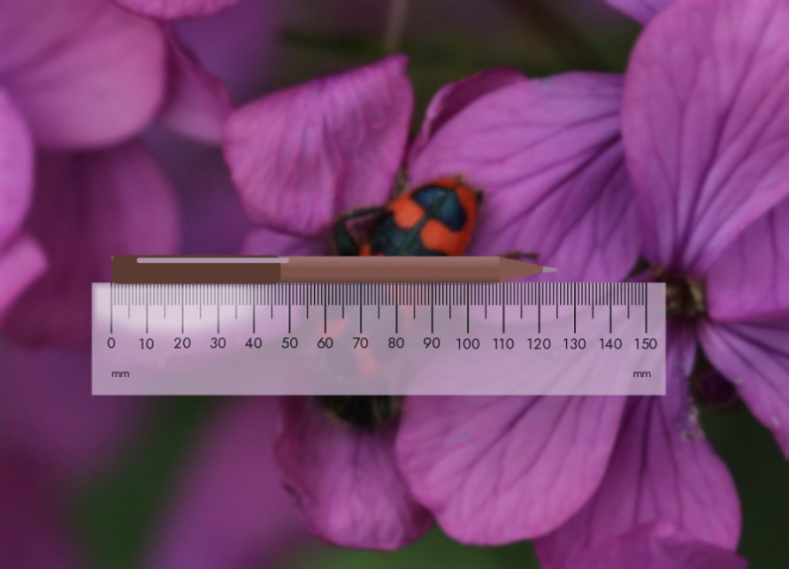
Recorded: 125 mm
